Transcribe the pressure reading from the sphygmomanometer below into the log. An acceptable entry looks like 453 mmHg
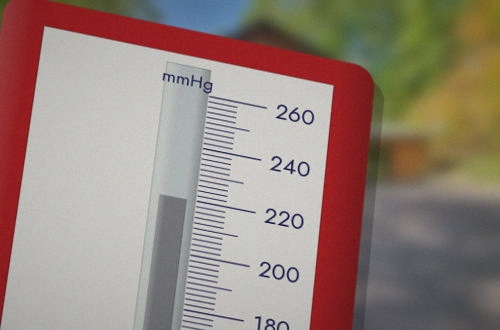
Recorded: 220 mmHg
